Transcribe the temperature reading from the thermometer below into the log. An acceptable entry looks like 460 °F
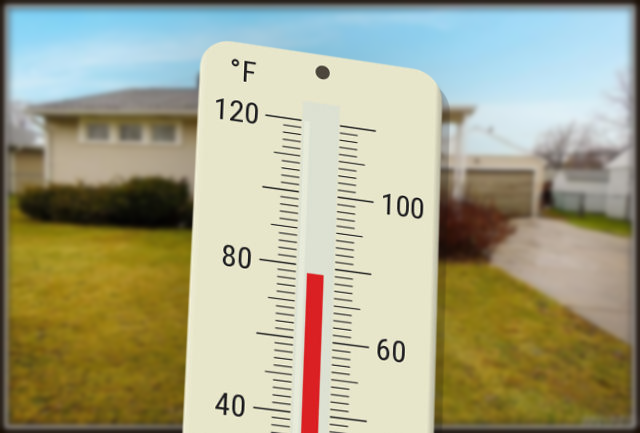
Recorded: 78 °F
